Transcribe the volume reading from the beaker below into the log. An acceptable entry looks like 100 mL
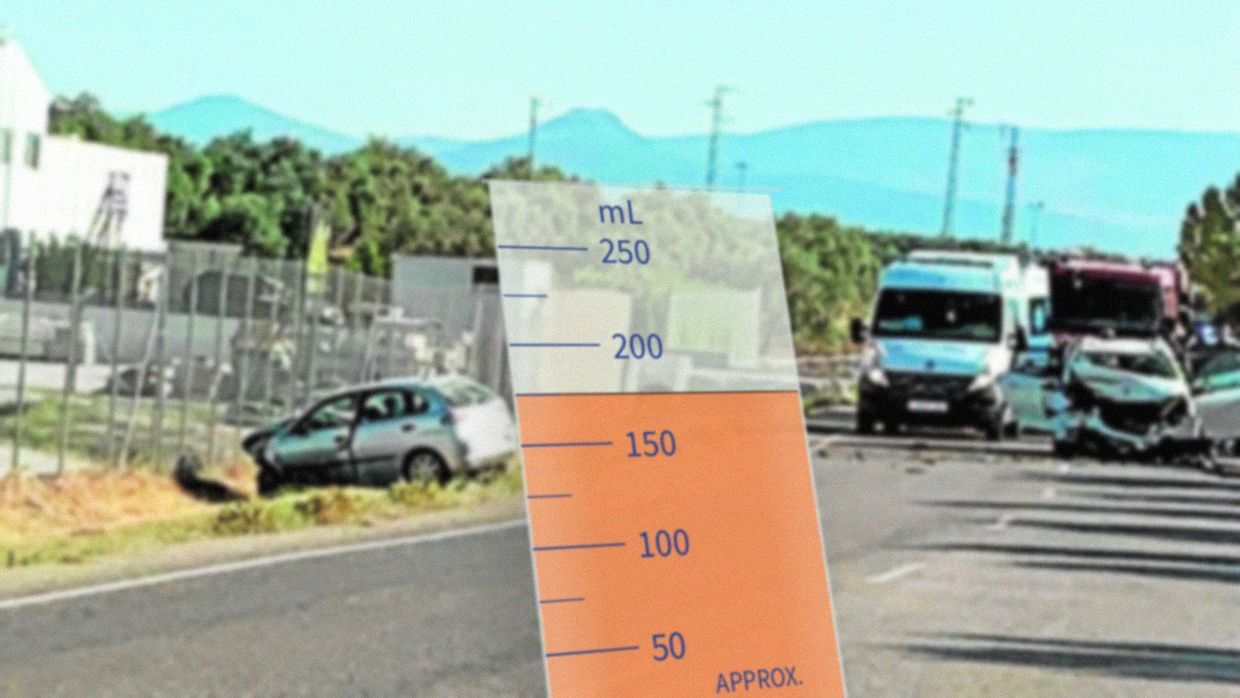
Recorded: 175 mL
